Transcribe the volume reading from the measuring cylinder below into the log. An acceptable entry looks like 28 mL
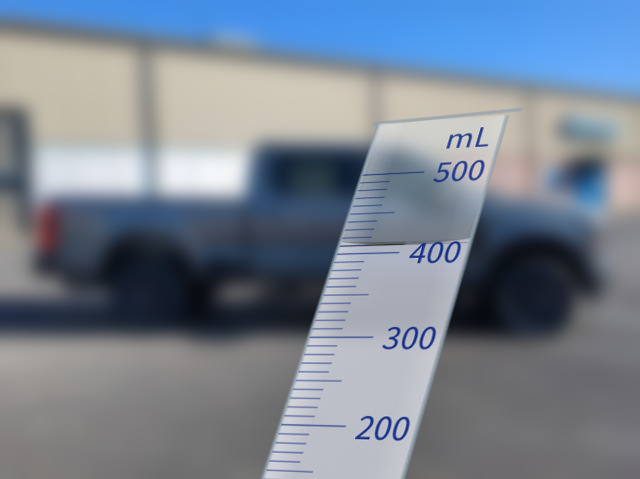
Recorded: 410 mL
